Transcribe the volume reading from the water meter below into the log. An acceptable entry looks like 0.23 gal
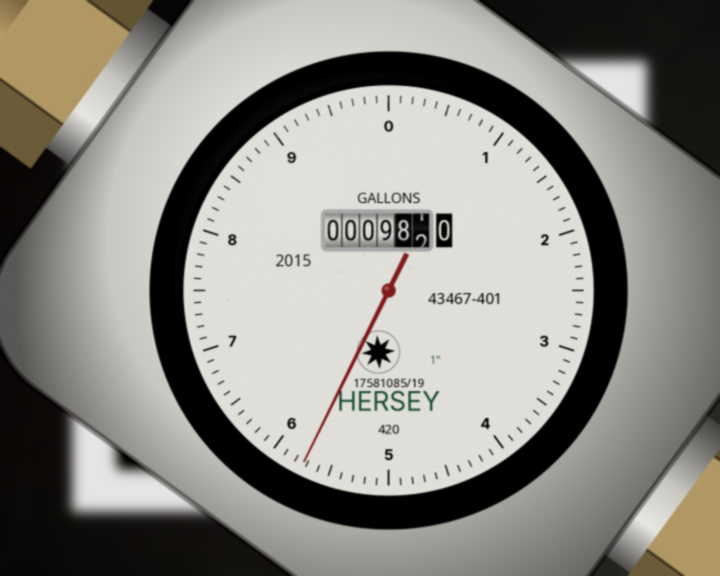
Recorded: 9815.7 gal
